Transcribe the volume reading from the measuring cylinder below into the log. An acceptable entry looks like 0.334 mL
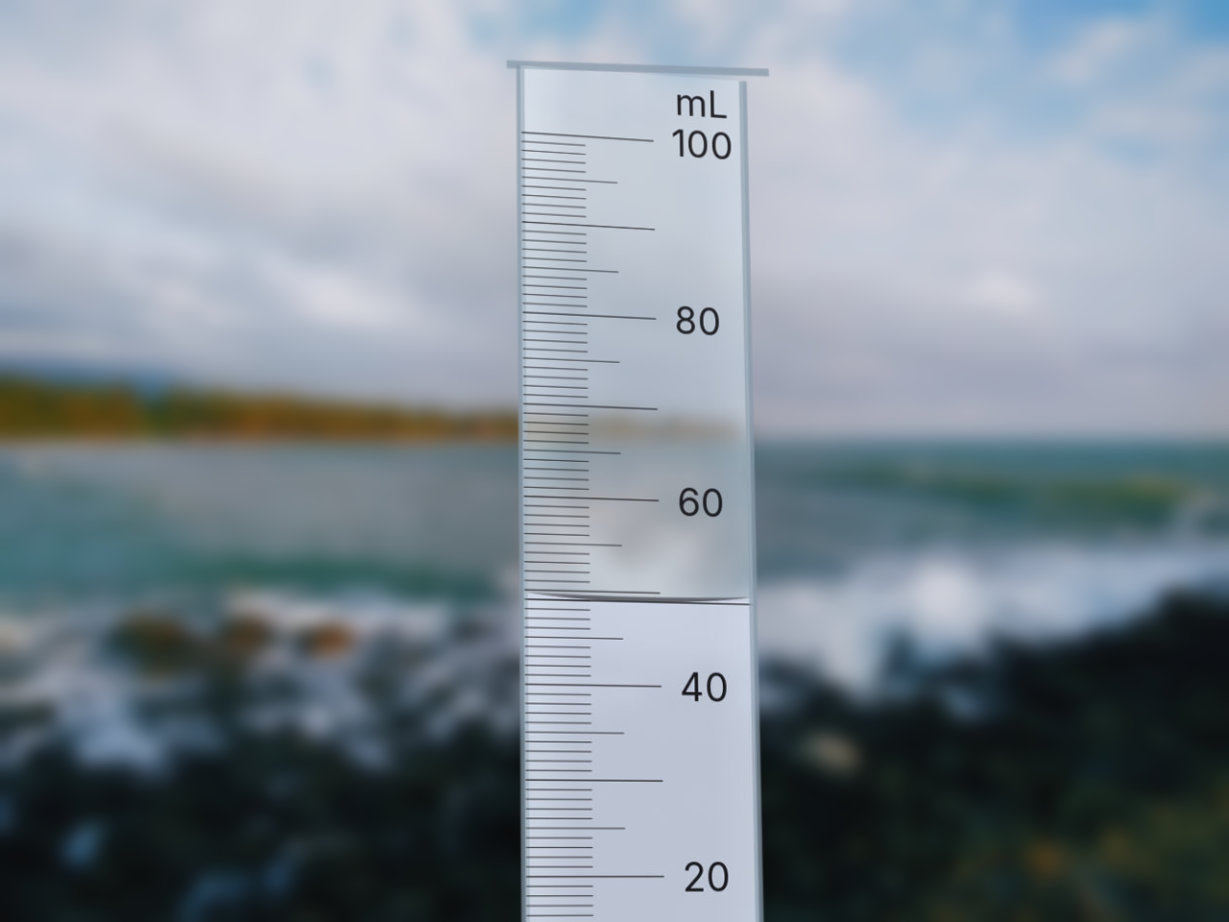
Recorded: 49 mL
